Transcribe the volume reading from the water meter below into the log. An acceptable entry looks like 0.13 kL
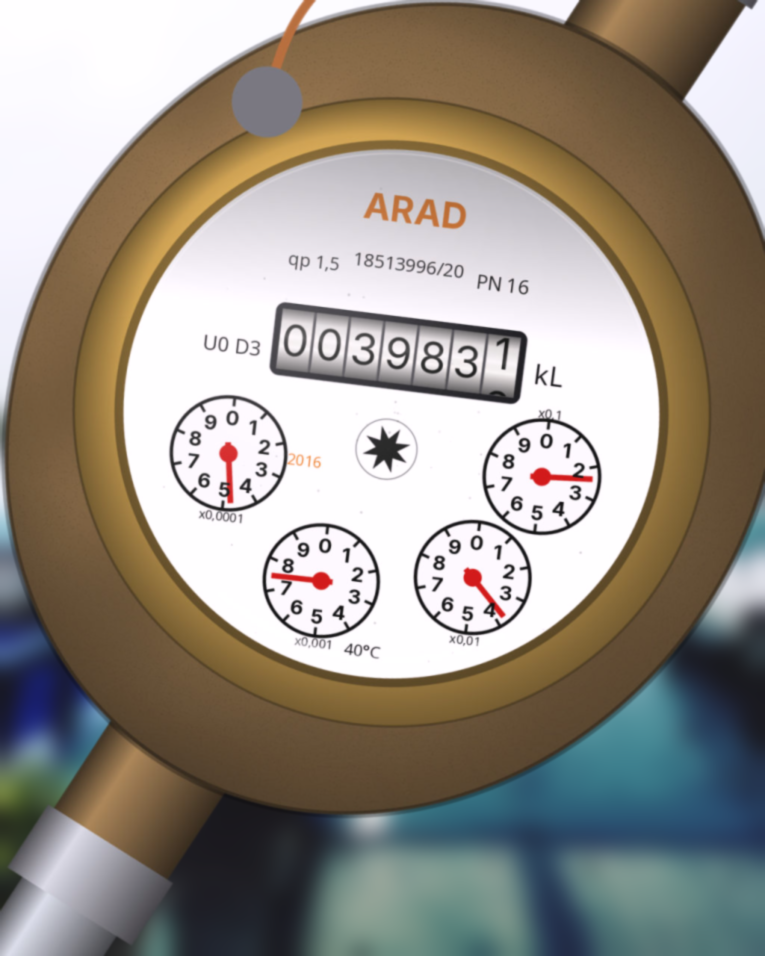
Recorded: 39831.2374 kL
